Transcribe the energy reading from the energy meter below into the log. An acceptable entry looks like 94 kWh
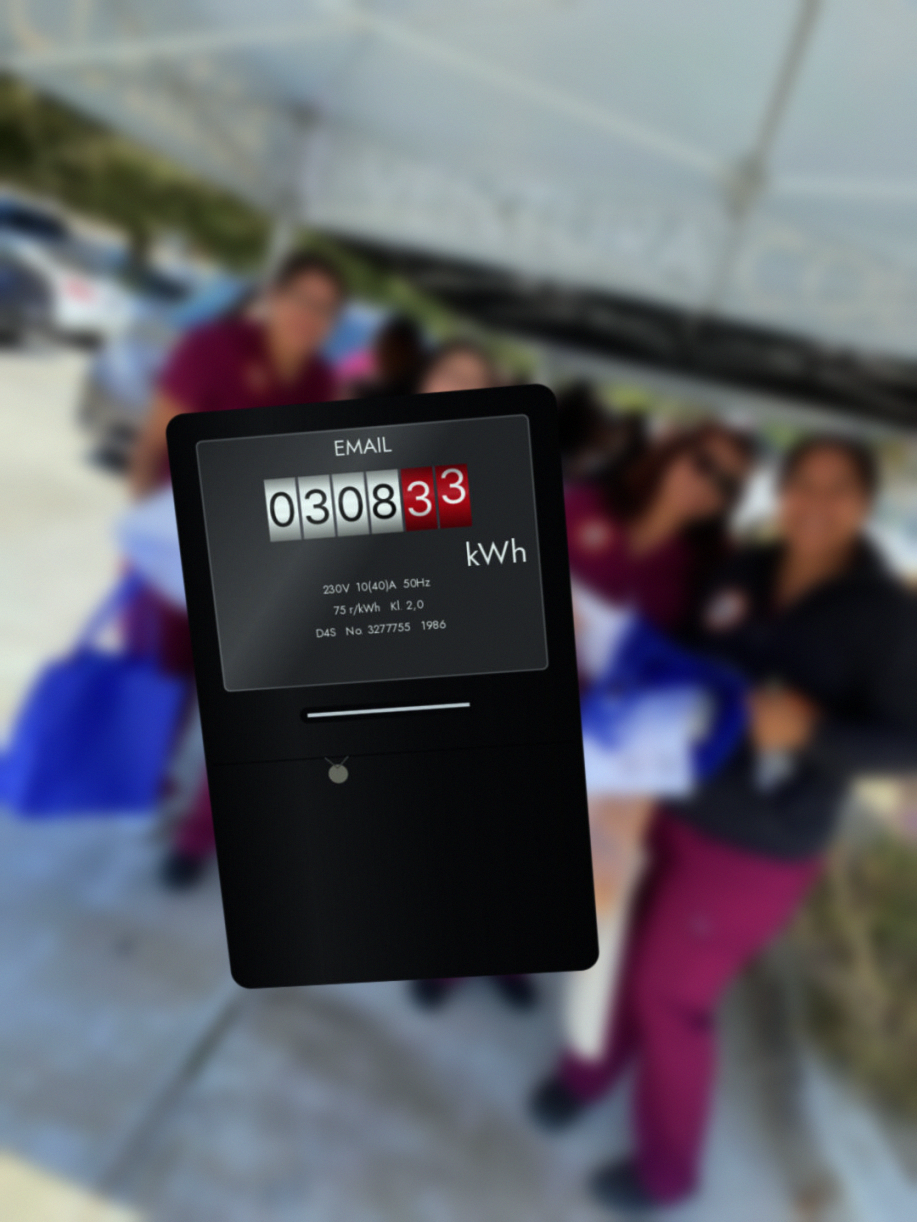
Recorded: 308.33 kWh
